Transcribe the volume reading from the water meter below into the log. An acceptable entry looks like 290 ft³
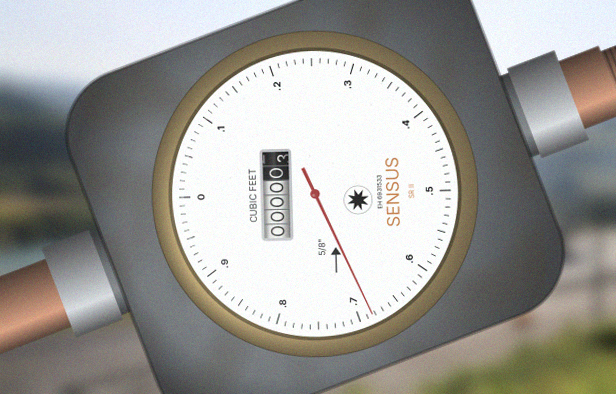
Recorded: 2.68 ft³
